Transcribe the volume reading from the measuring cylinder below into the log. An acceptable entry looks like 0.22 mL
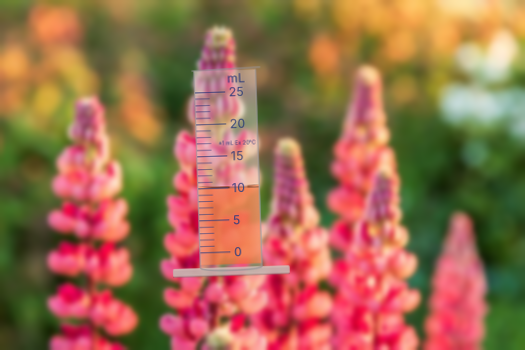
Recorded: 10 mL
